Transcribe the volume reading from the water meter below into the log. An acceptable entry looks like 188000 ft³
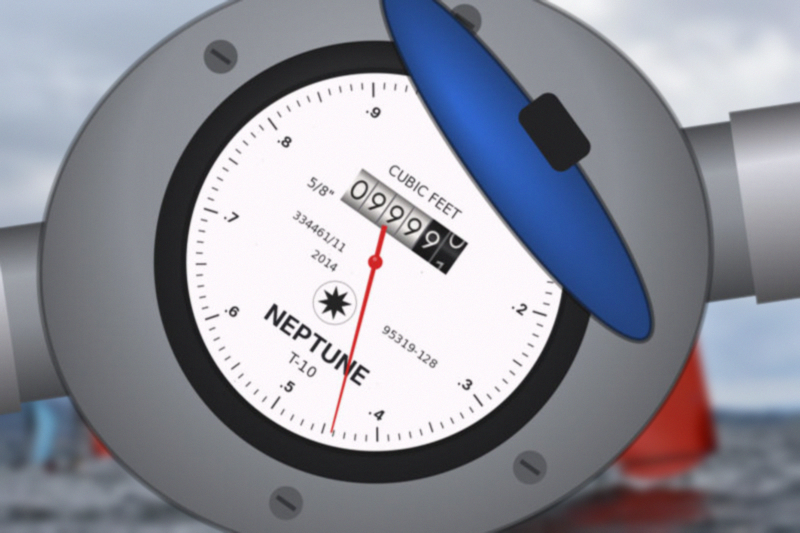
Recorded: 99990.44 ft³
